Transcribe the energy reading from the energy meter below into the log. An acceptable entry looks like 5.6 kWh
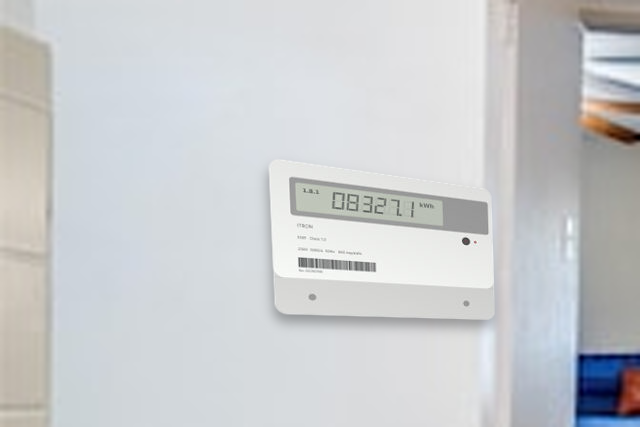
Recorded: 8327.1 kWh
